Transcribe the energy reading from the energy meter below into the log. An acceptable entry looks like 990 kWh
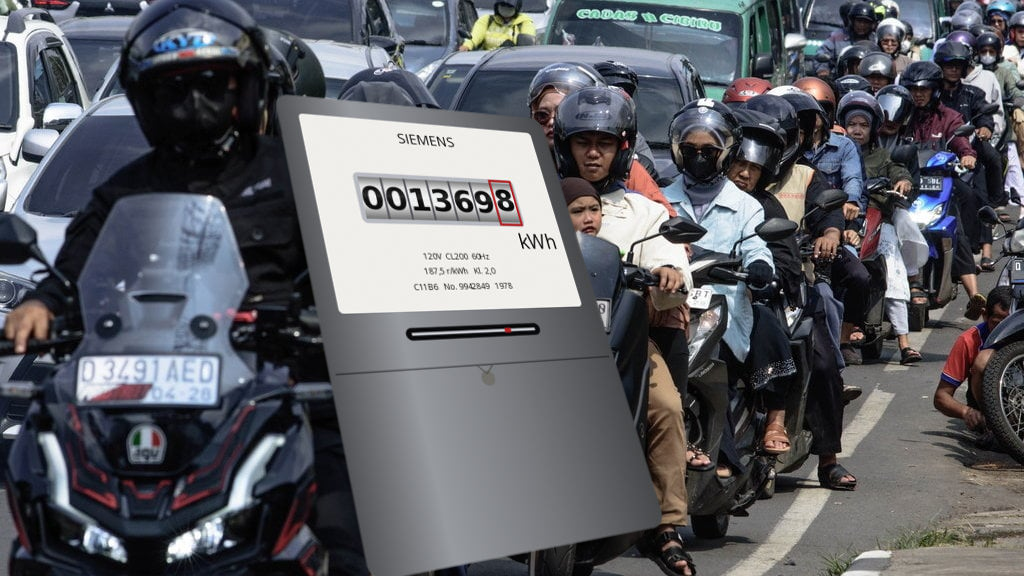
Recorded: 1369.8 kWh
